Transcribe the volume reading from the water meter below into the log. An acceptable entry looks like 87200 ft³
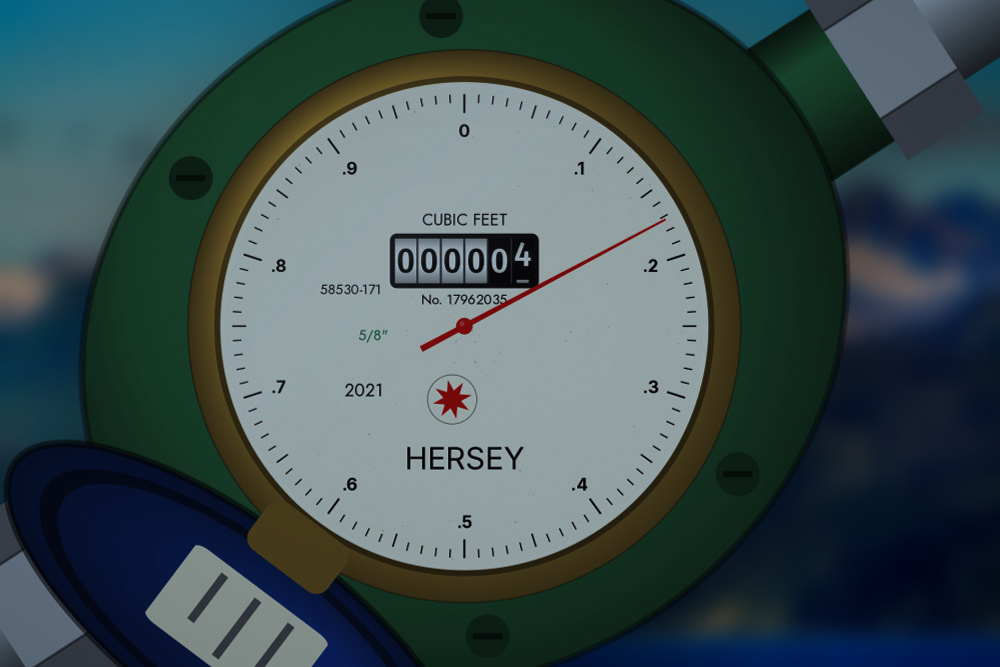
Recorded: 4.17 ft³
